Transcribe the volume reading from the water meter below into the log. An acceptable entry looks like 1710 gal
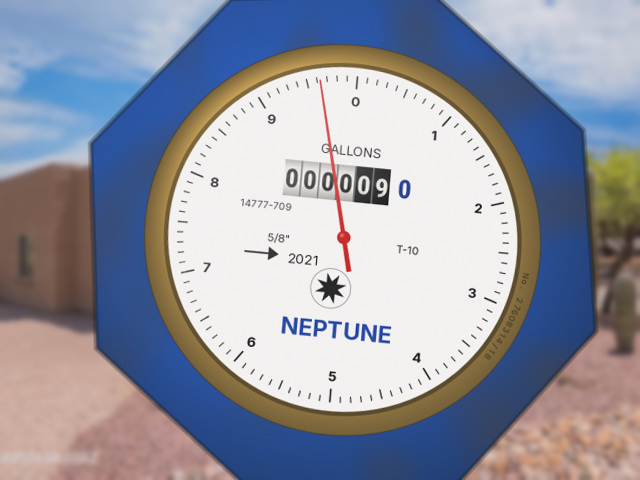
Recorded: 89.6 gal
